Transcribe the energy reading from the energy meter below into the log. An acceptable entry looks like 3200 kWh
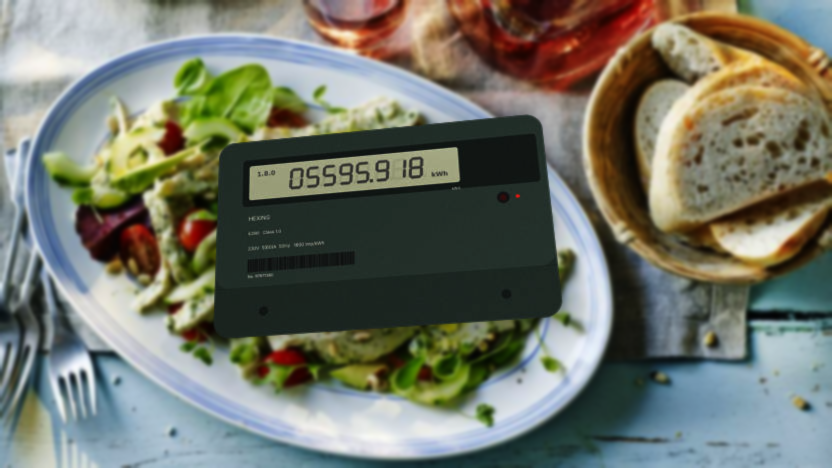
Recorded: 5595.918 kWh
